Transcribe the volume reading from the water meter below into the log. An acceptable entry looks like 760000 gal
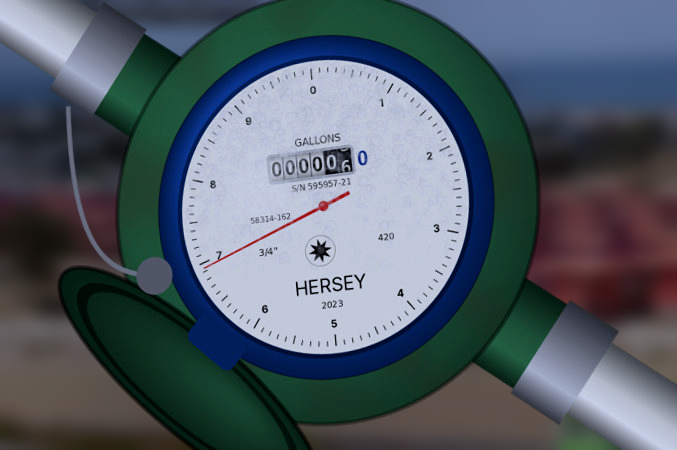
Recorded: 56.9 gal
